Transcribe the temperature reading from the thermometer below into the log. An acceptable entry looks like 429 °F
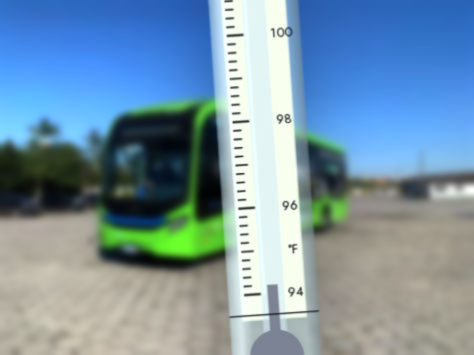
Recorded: 94.2 °F
